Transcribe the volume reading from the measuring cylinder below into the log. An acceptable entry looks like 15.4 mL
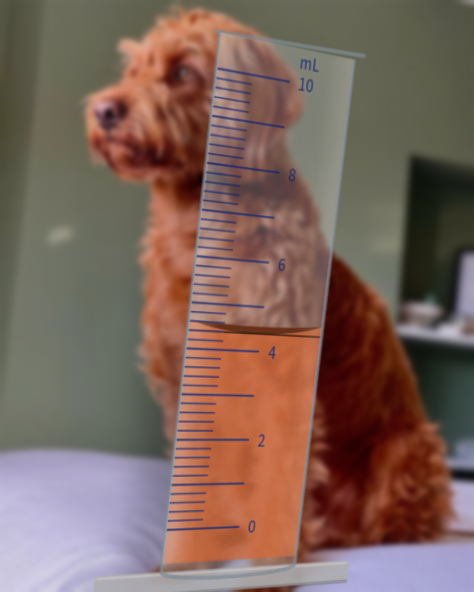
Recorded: 4.4 mL
